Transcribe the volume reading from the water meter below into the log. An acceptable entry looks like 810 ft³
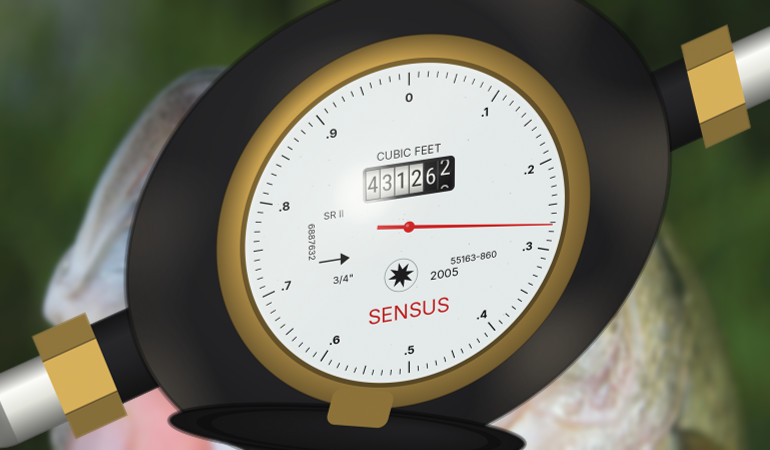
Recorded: 431262.27 ft³
